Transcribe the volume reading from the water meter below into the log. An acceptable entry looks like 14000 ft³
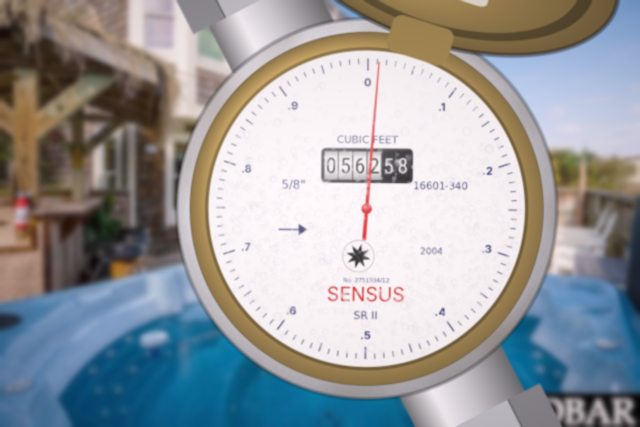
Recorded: 56258.01 ft³
